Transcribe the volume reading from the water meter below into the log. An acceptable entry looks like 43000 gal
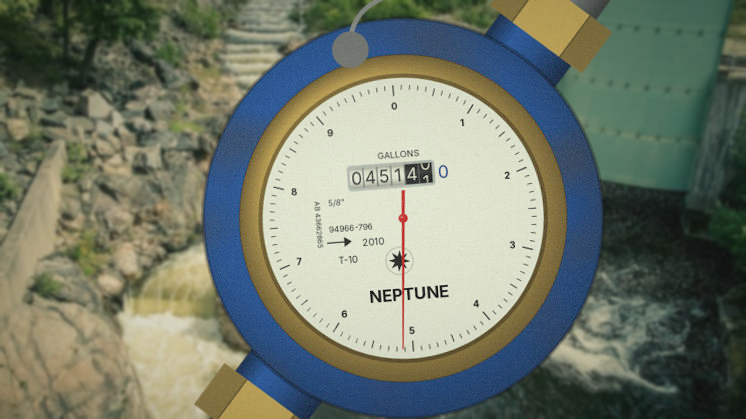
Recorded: 451405.1 gal
